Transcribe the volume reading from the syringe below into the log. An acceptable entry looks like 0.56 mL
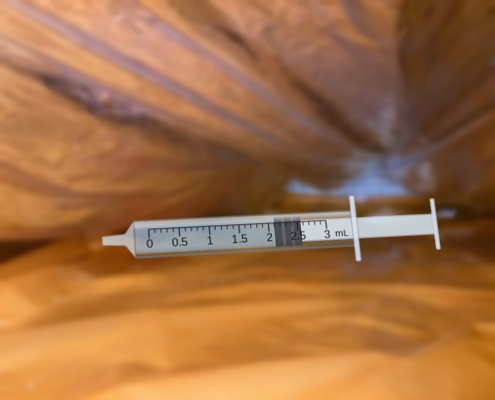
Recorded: 2.1 mL
